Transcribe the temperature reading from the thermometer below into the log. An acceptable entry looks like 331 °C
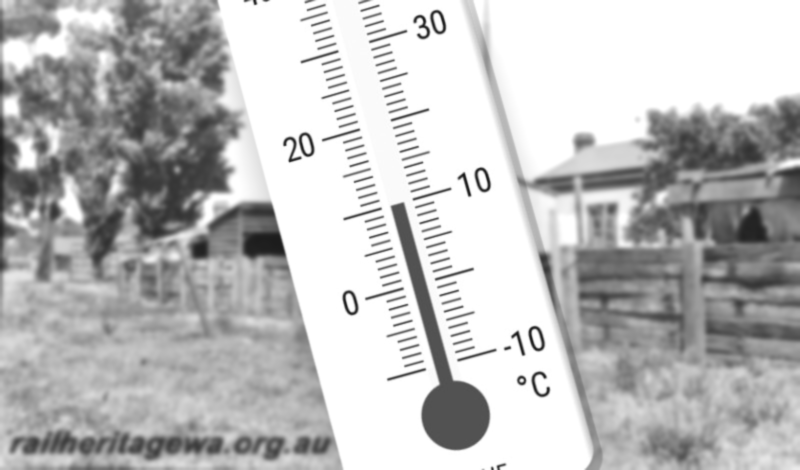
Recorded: 10 °C
